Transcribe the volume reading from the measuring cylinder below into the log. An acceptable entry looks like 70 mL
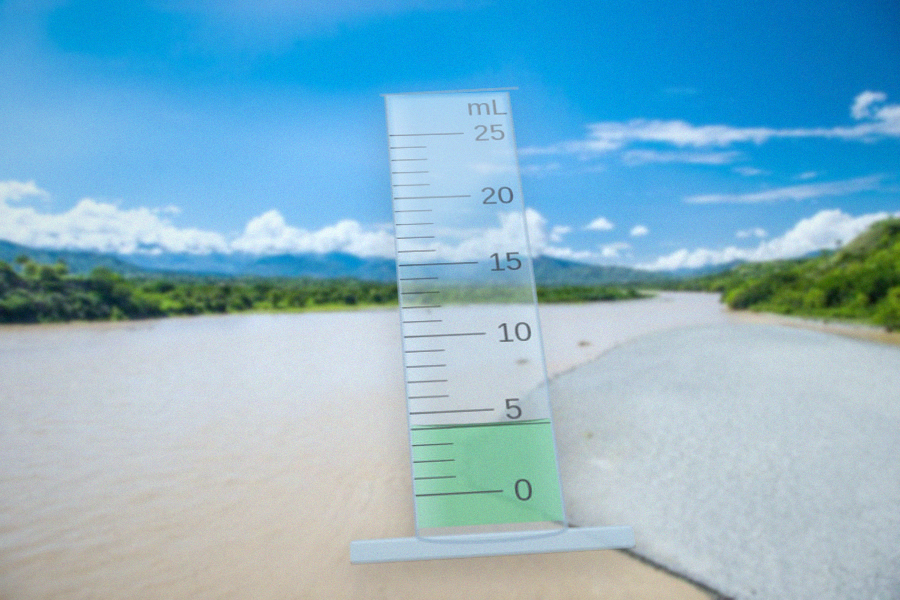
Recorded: 4 mL
